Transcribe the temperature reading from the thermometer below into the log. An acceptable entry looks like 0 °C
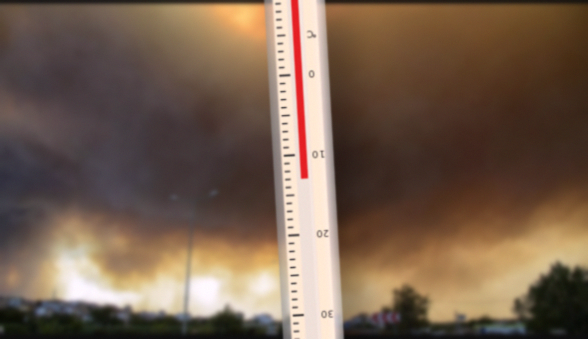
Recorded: 13 °C
